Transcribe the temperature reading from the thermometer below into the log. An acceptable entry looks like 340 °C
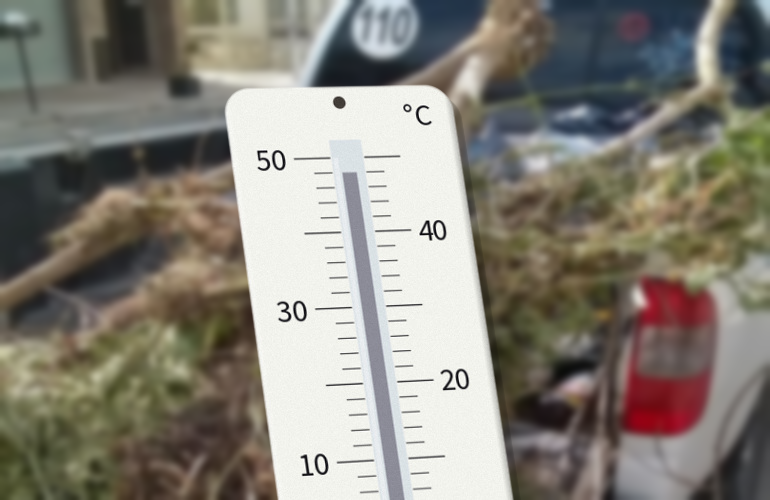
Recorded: 48 °C
